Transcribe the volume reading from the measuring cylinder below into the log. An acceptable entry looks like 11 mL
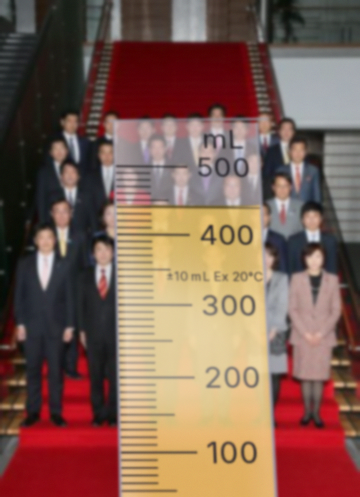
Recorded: 440 mL
